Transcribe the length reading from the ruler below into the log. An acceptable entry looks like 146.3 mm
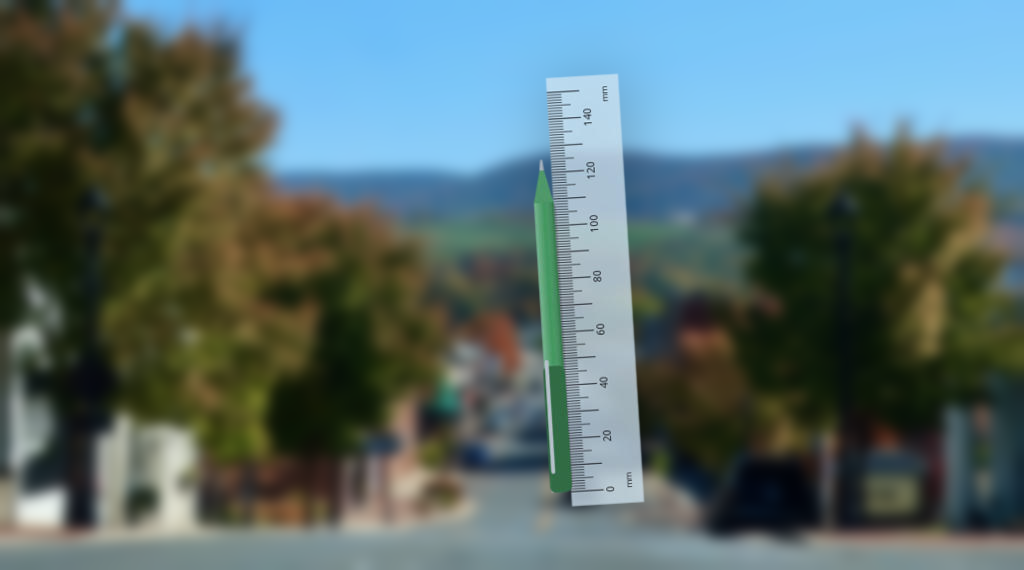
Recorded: 125 mm
